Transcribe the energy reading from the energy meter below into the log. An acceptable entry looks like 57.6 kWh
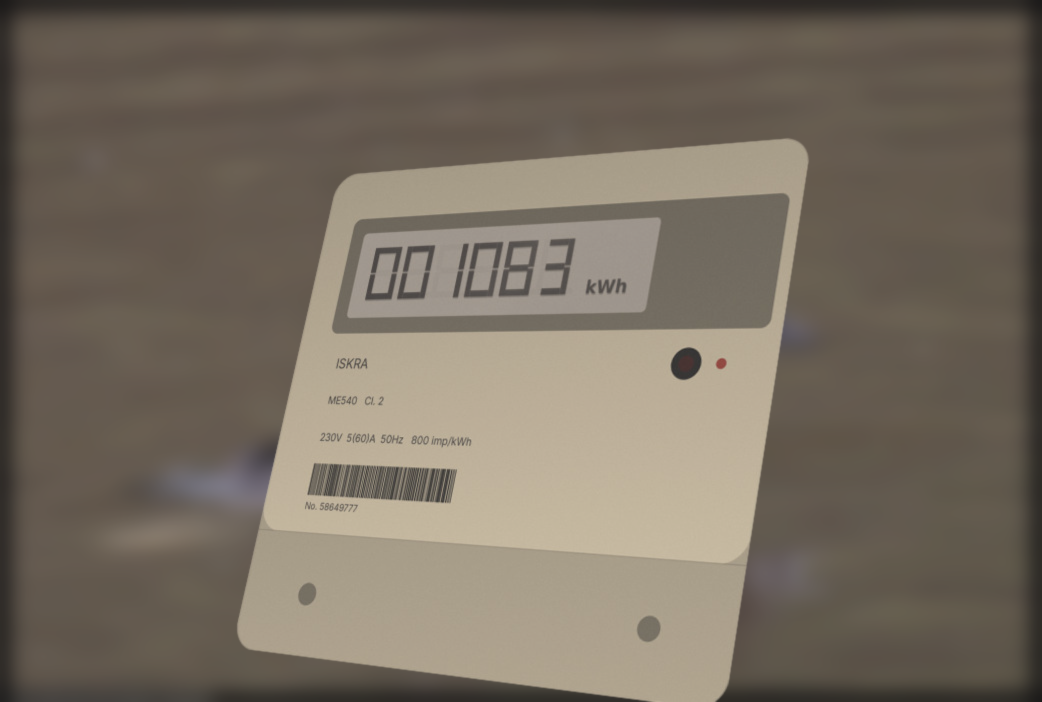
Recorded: 1083 kWh
